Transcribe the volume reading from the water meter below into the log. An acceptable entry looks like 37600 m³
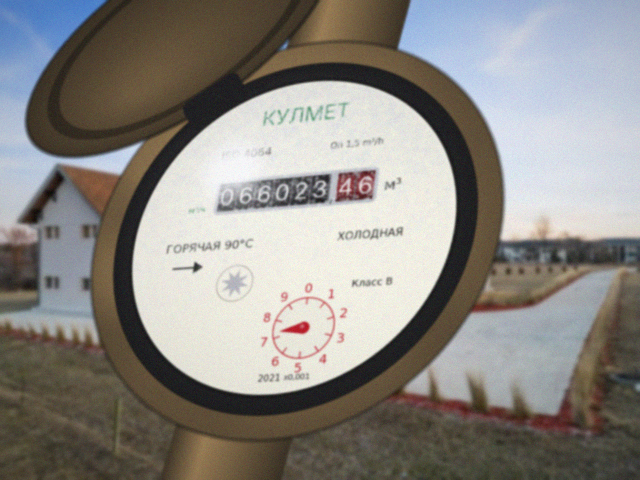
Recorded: 66023.467 m³
